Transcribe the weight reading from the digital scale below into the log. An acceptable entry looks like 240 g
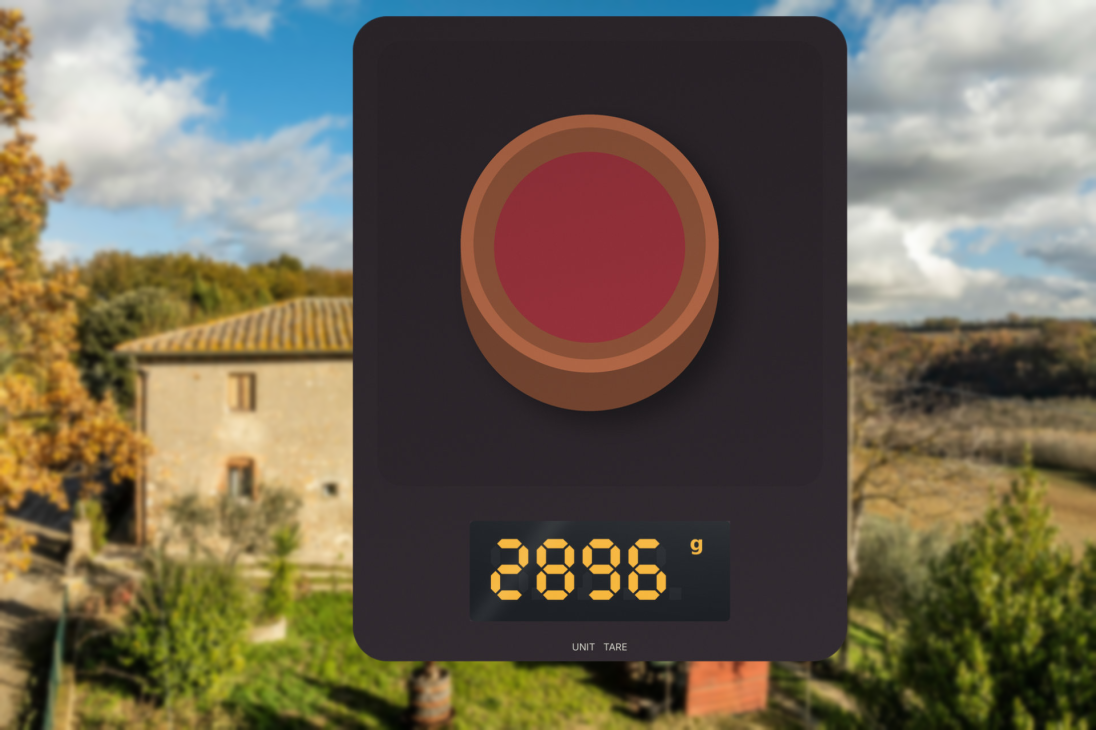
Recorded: 2896 g
